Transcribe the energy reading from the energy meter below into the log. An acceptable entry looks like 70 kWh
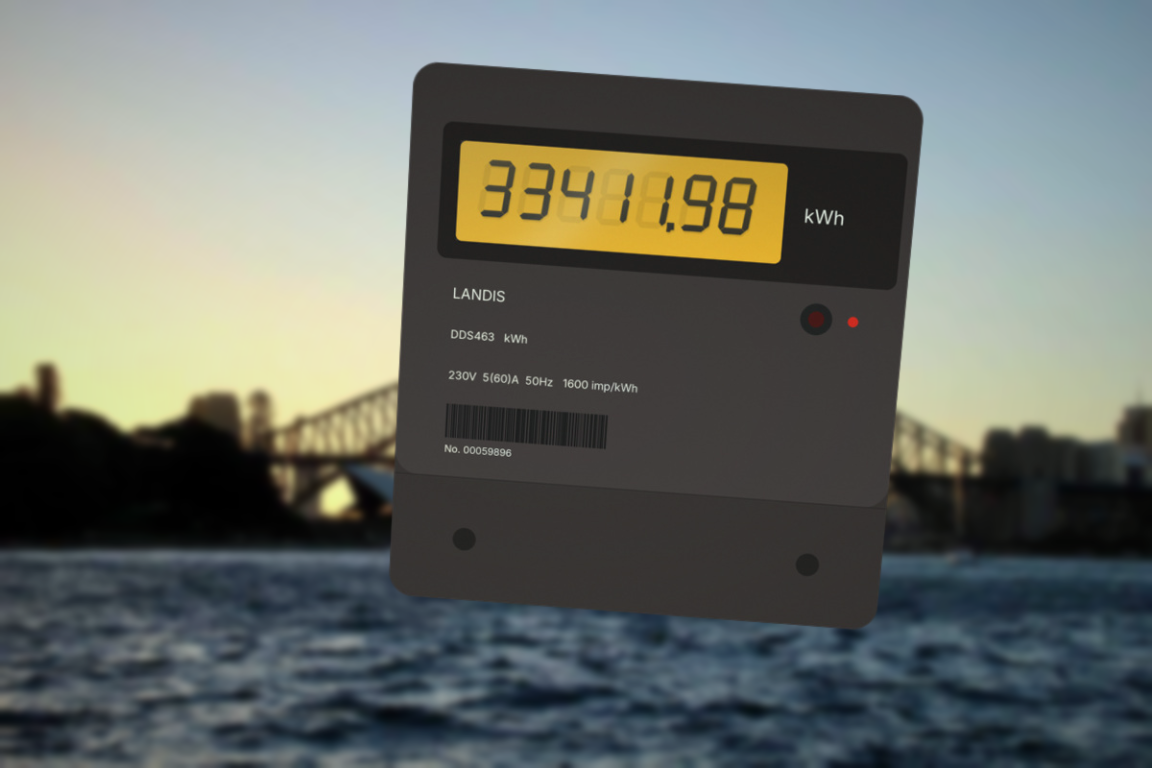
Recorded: 33411.98 kWh
